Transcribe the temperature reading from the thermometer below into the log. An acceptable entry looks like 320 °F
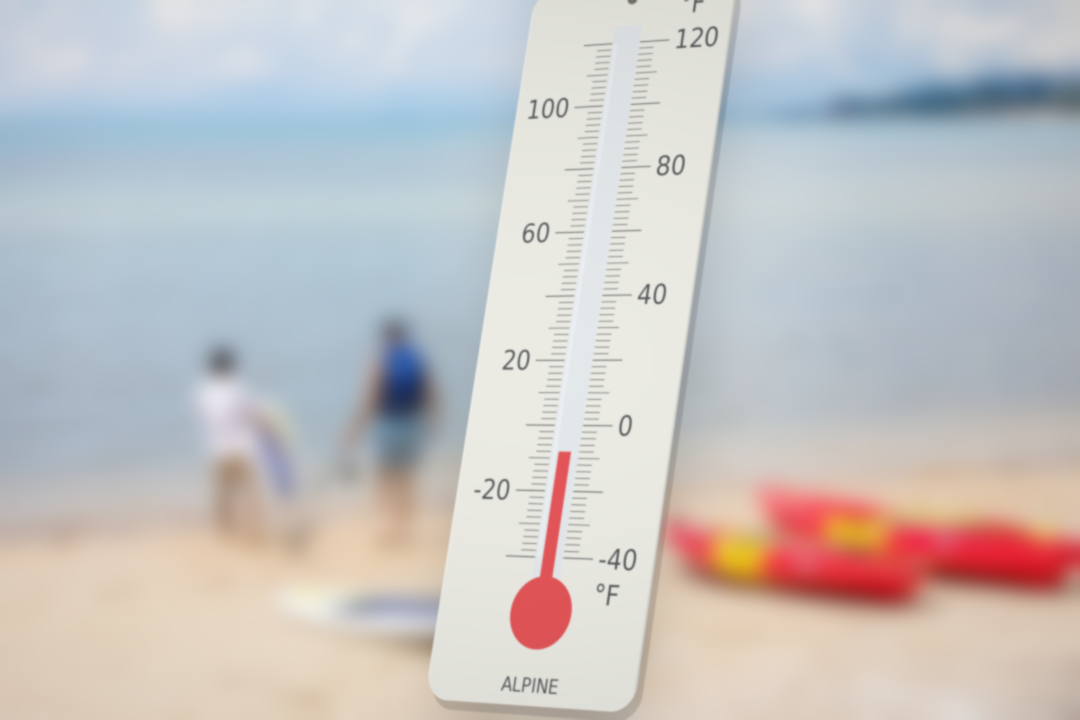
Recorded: -8 °F
